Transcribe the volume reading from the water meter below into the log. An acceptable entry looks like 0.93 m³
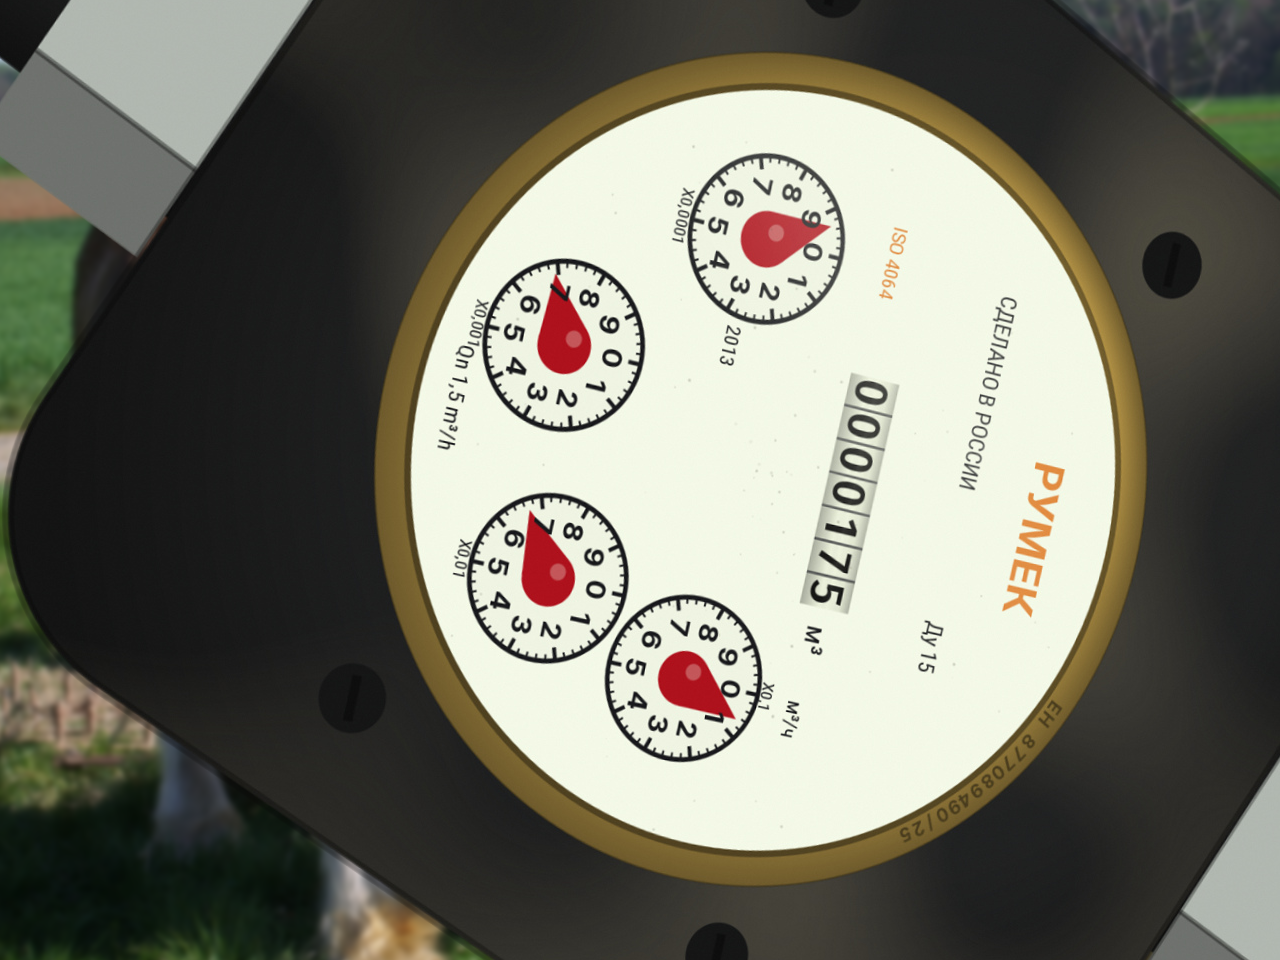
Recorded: 175.0669 m³
